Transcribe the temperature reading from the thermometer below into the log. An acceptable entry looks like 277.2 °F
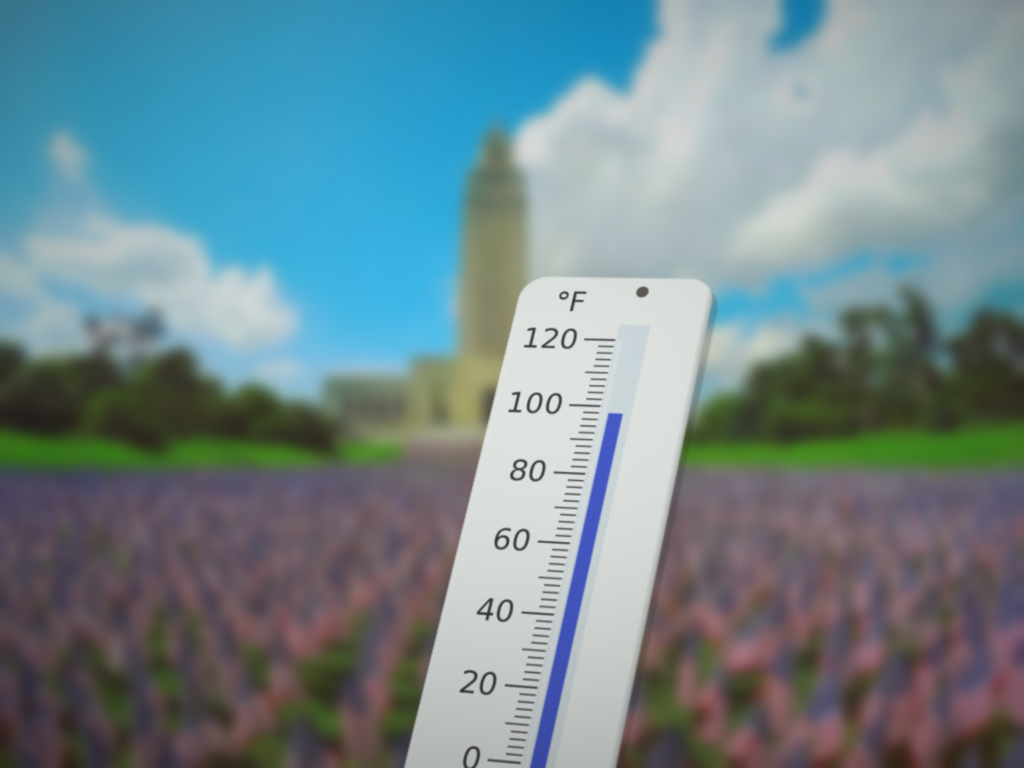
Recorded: 98 °F
